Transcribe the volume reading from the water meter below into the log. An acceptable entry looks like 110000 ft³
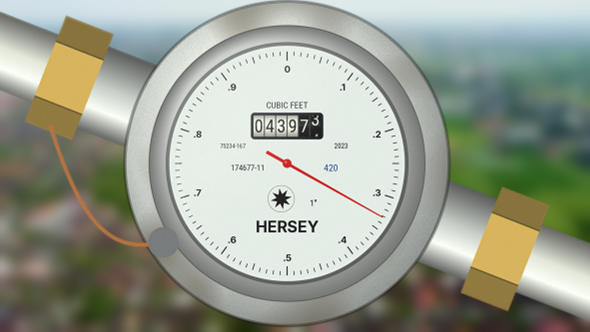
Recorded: 43973.33 ft³
